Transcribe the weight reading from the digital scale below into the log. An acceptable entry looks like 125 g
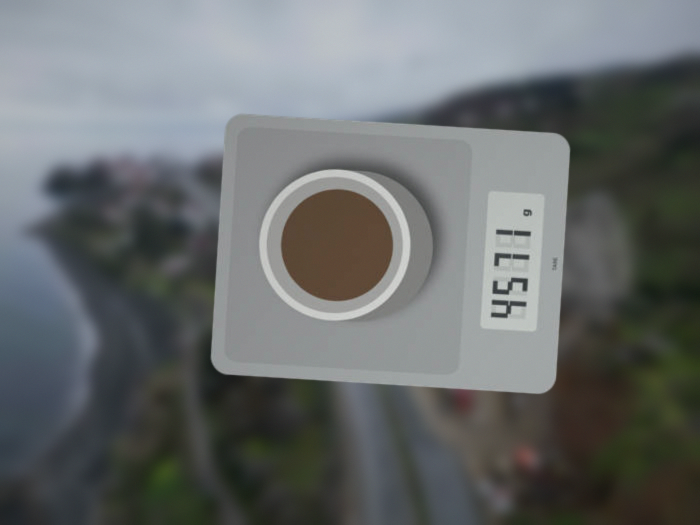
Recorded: 4571 g
